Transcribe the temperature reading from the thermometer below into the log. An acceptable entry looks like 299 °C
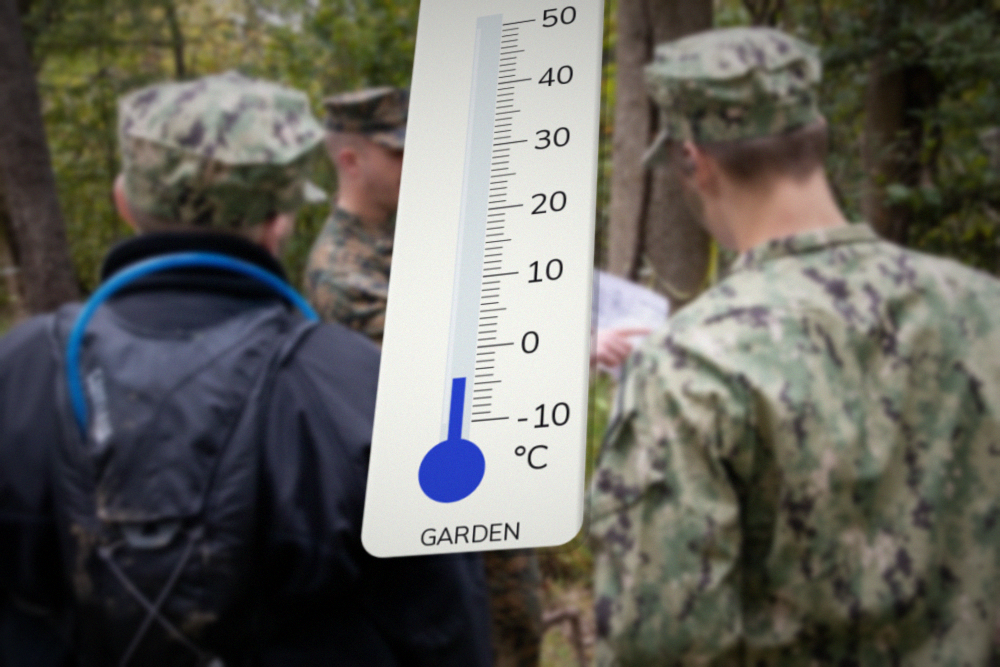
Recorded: -4 °C
